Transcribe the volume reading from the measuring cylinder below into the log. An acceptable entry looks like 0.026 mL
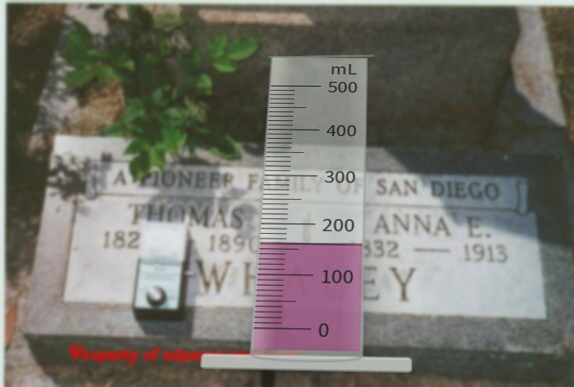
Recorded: 160 mL
